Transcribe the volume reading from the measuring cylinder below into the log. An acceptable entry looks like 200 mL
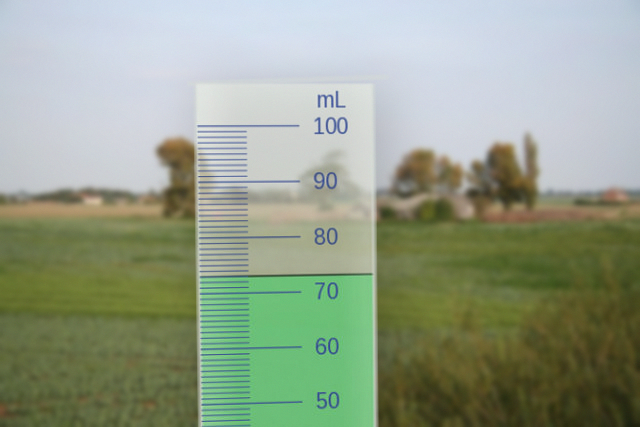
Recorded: 73 mL
